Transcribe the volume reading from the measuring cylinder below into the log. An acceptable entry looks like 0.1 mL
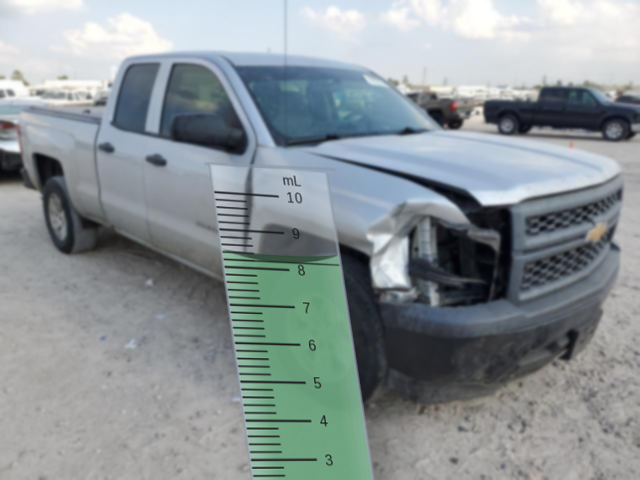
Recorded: 8.2 mL
